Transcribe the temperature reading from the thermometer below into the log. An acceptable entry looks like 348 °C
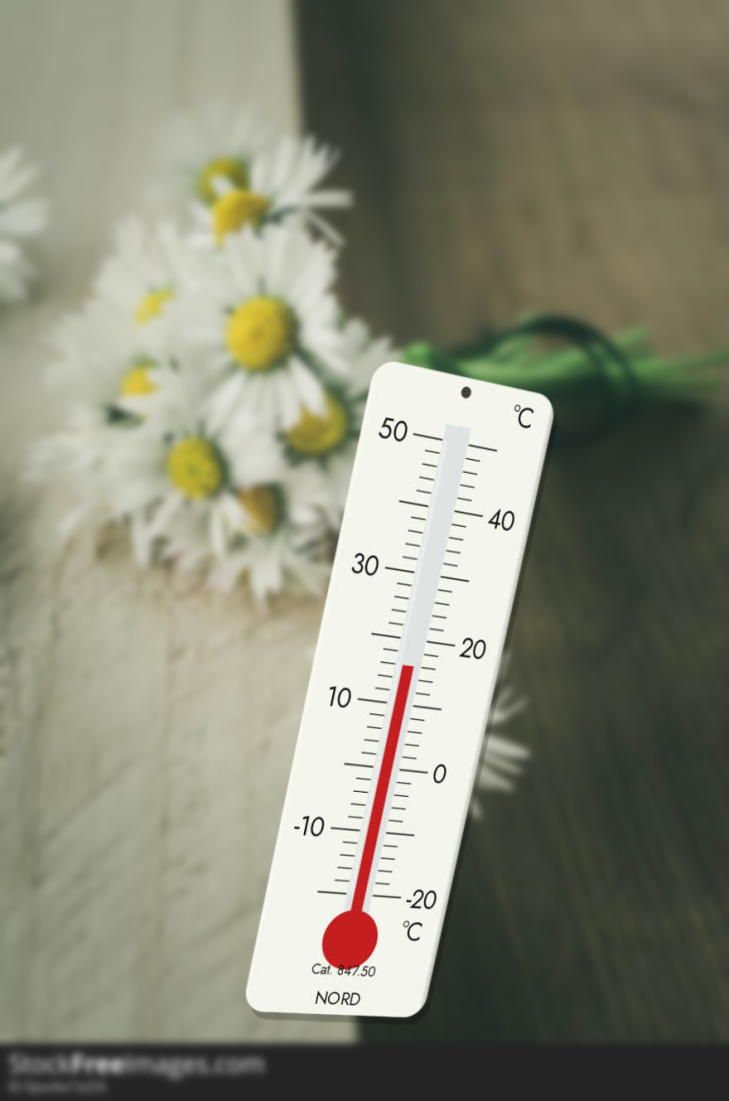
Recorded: 16 °C
